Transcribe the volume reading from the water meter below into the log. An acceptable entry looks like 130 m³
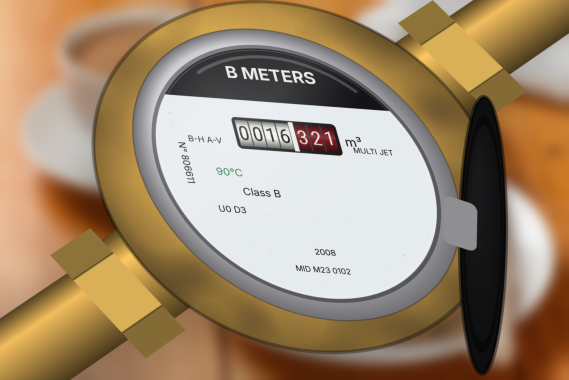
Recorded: 16.321 m³
